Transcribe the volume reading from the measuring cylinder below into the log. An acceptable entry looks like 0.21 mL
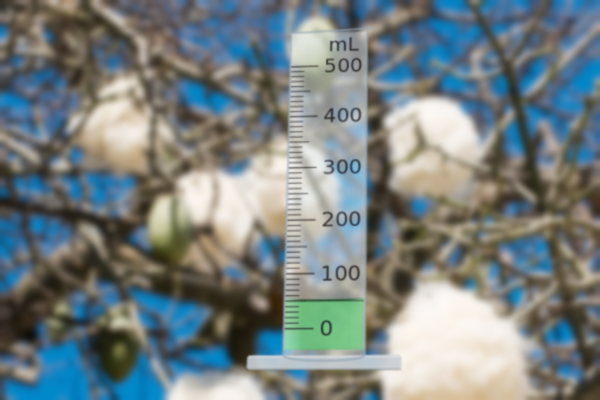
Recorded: 50 mL
